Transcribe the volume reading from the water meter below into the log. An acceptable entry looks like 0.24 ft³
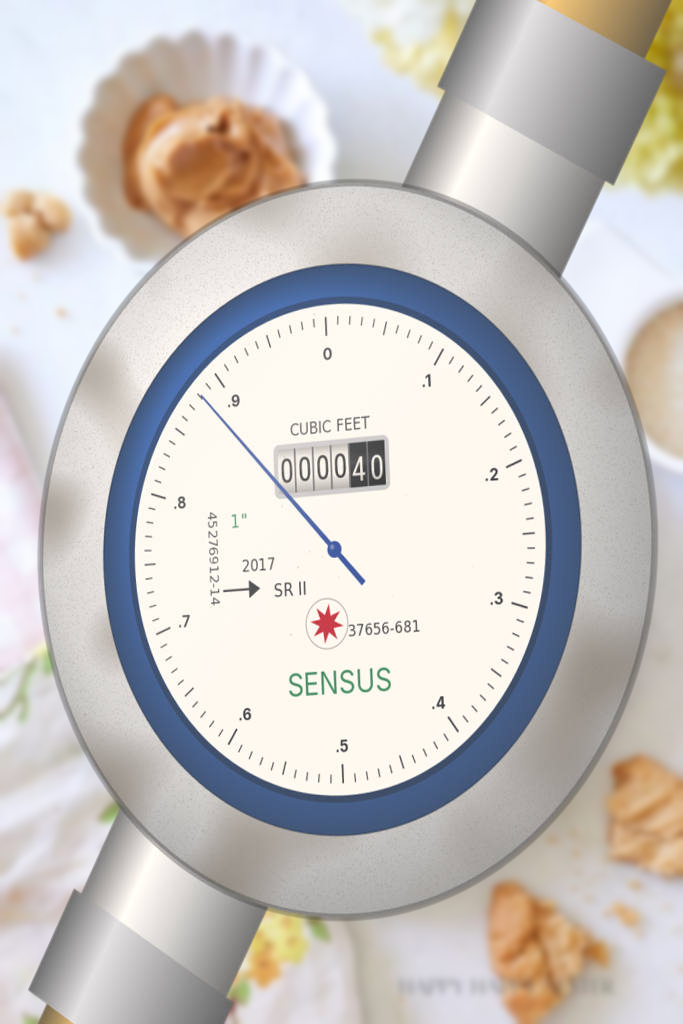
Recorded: 39.88 ft³
